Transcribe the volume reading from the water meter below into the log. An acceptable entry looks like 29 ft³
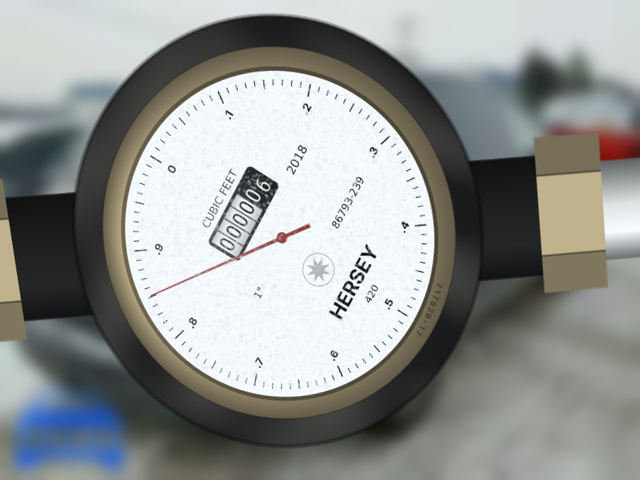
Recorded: 5.85 ft³
